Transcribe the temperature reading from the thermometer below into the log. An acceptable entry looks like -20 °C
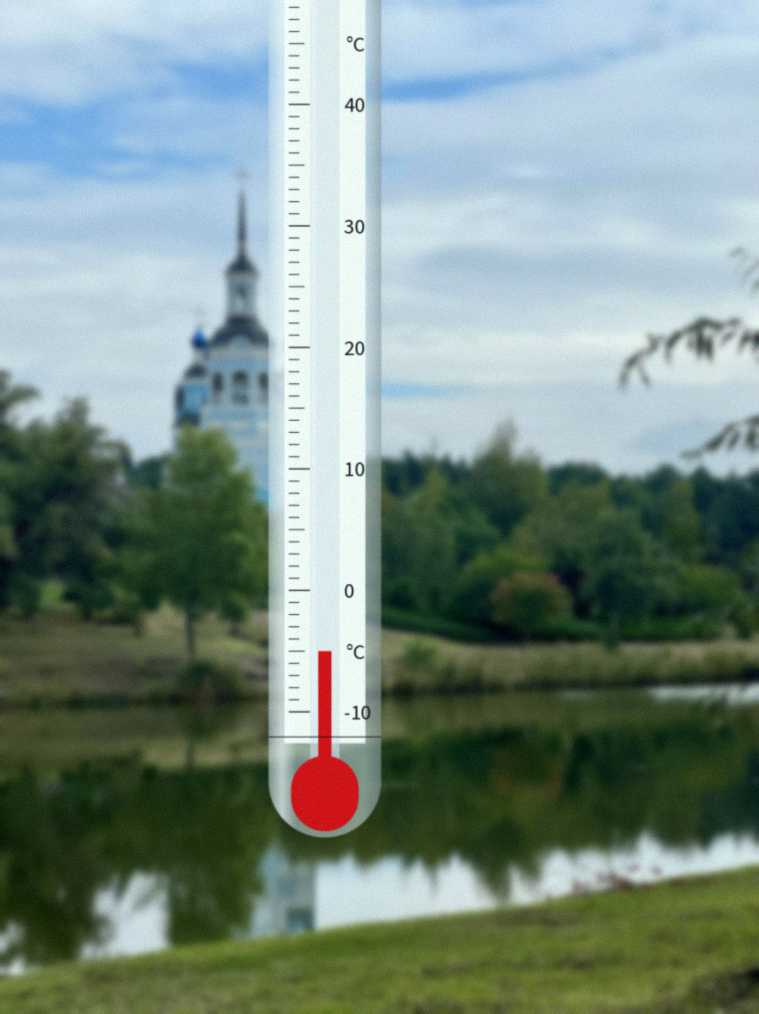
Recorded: -5 °C
